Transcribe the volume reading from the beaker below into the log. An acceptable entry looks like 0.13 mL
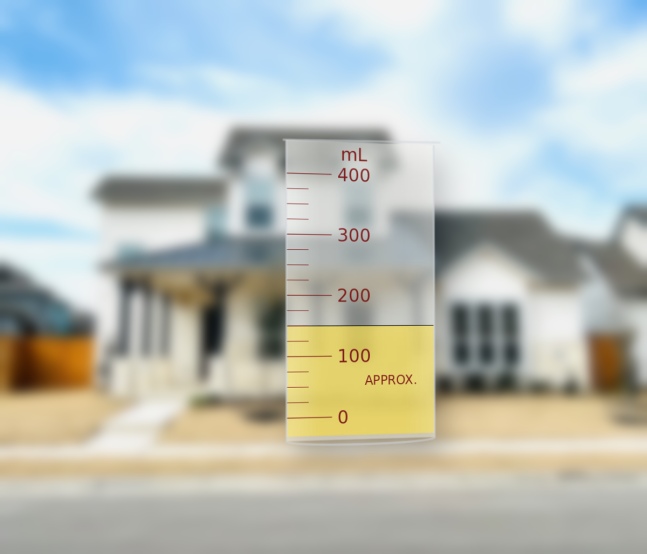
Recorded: 150 mL
